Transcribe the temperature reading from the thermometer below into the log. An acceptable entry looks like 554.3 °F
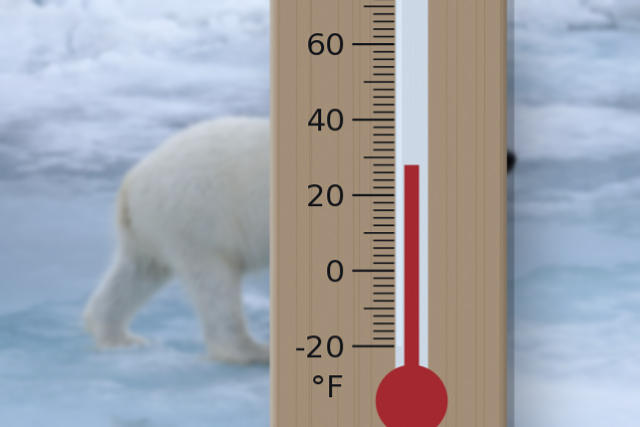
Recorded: 28 °F
